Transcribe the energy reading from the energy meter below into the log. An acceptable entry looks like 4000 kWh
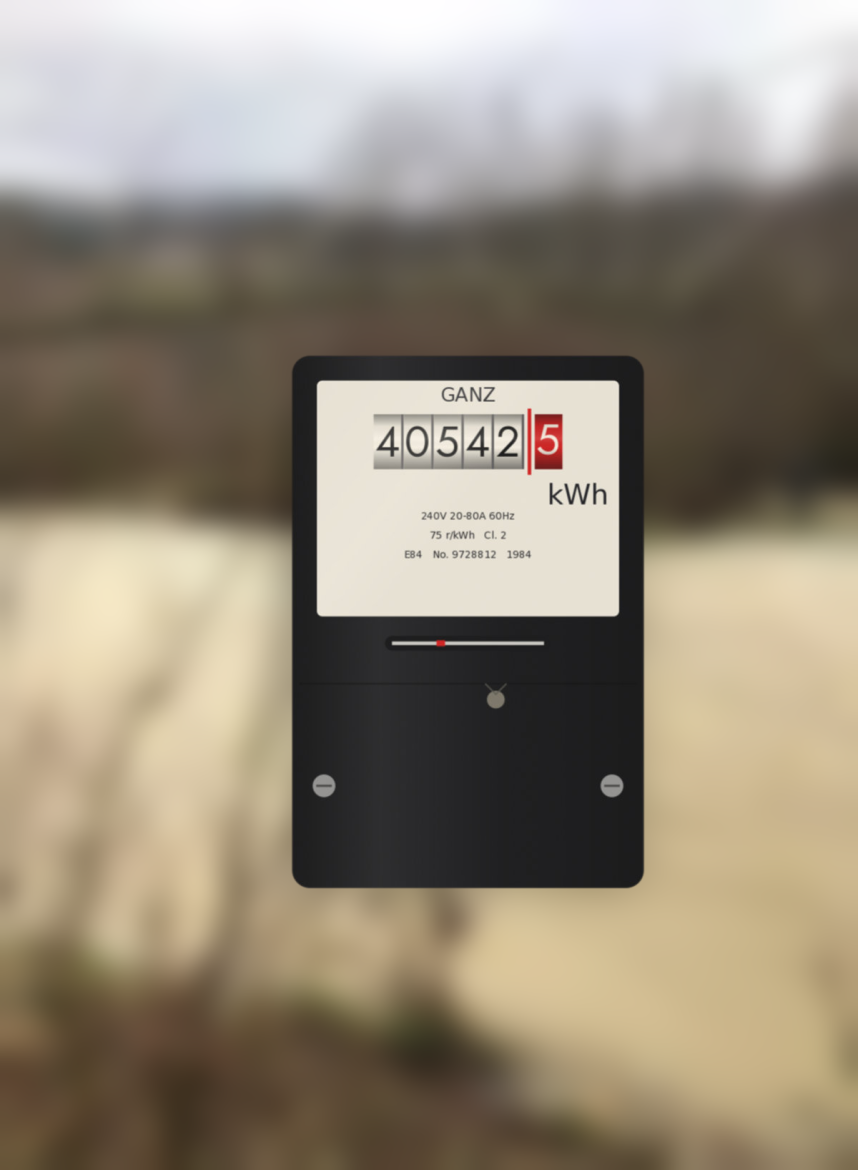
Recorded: 40542.5 kWh
